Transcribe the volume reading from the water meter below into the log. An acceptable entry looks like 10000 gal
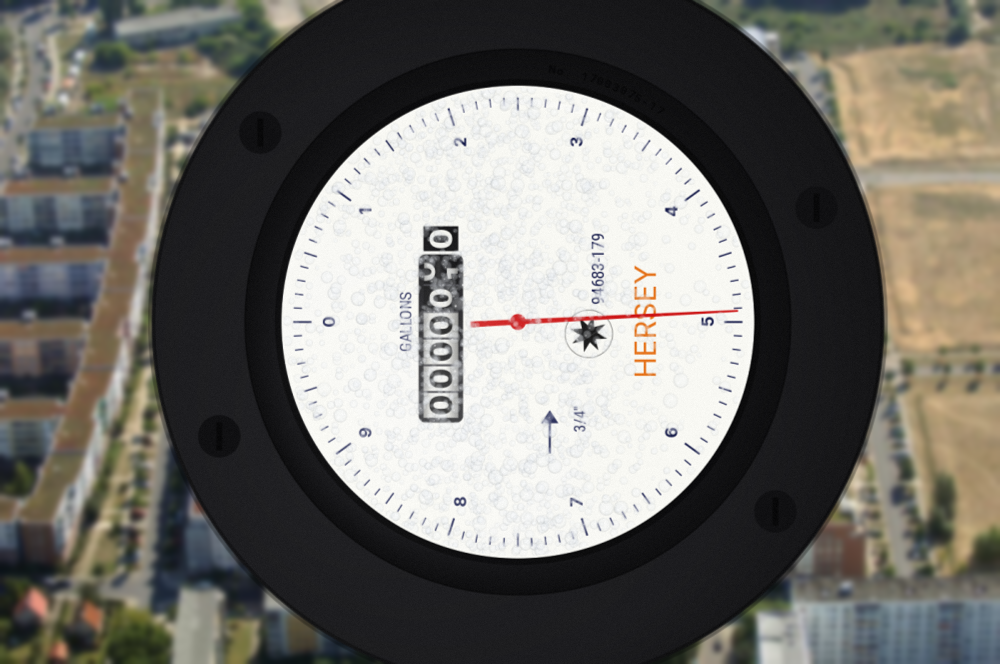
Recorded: 4.9 gal
